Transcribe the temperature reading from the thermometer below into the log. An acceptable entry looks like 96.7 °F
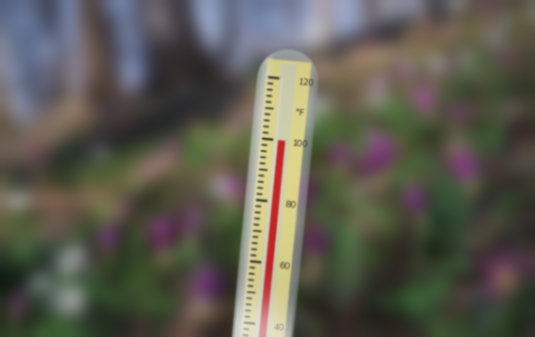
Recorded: 100 °F
